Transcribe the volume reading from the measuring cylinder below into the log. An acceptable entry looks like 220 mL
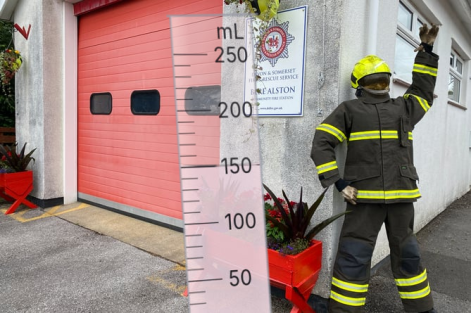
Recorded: 150 mL
